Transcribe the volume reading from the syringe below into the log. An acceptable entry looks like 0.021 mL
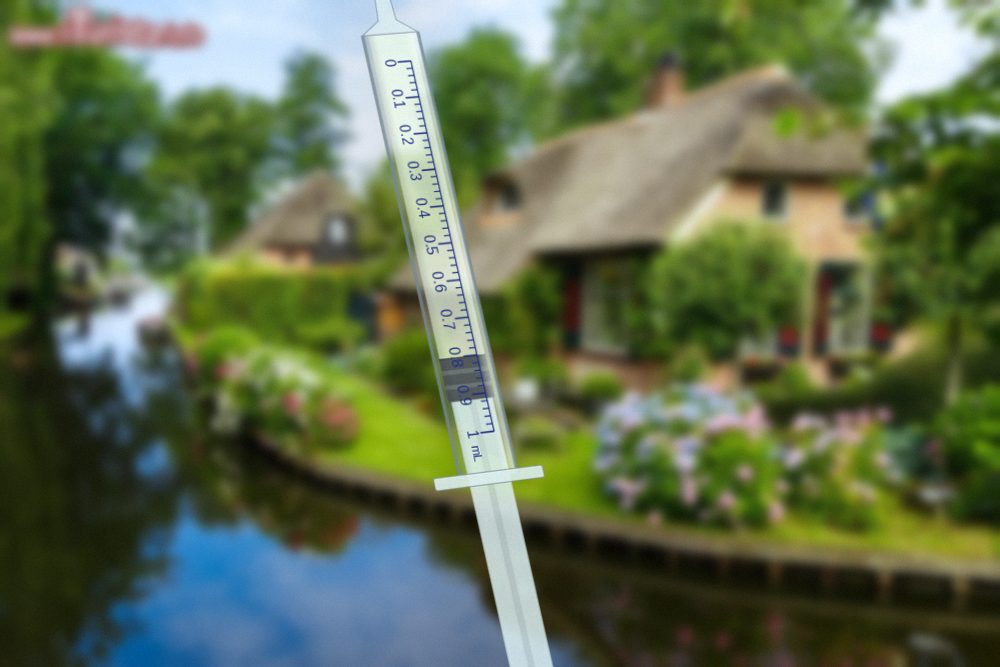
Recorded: 0.8 mL
